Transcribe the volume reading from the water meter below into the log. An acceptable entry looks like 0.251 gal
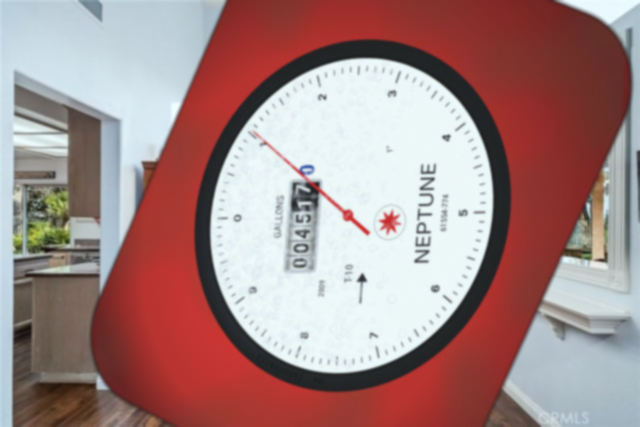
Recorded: 45171.0 gal
